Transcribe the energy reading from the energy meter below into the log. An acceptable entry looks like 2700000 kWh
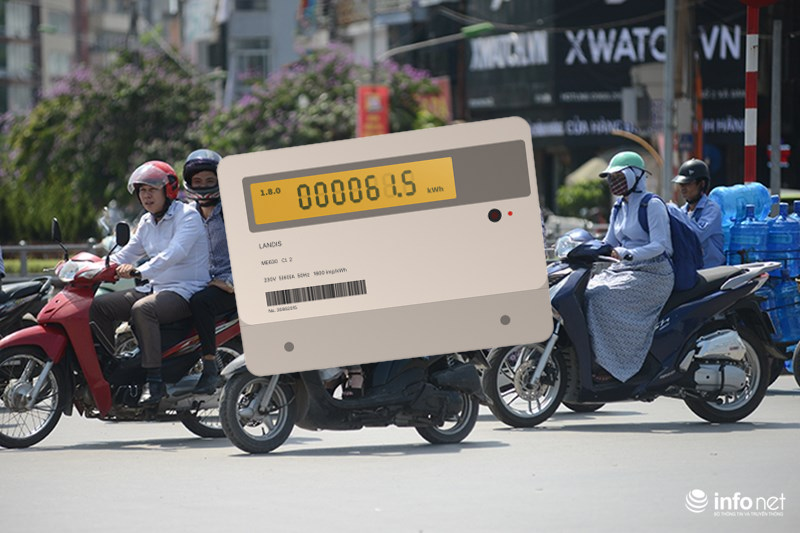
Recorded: 61.5 kWh
